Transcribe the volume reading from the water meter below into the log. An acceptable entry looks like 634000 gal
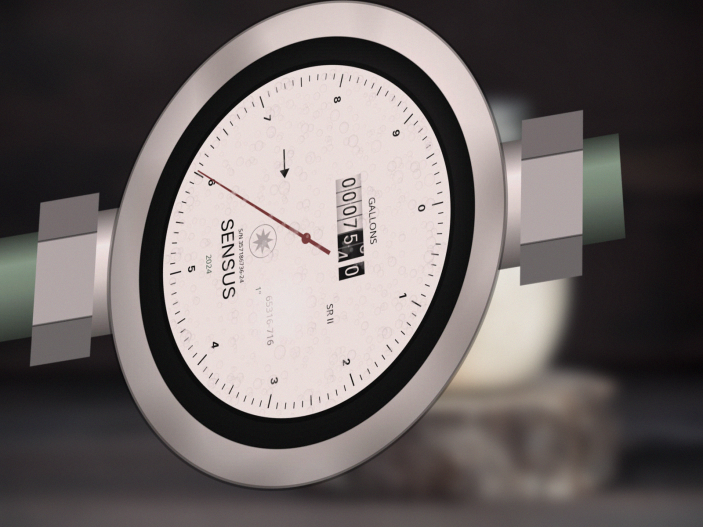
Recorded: 7536.0 gal
